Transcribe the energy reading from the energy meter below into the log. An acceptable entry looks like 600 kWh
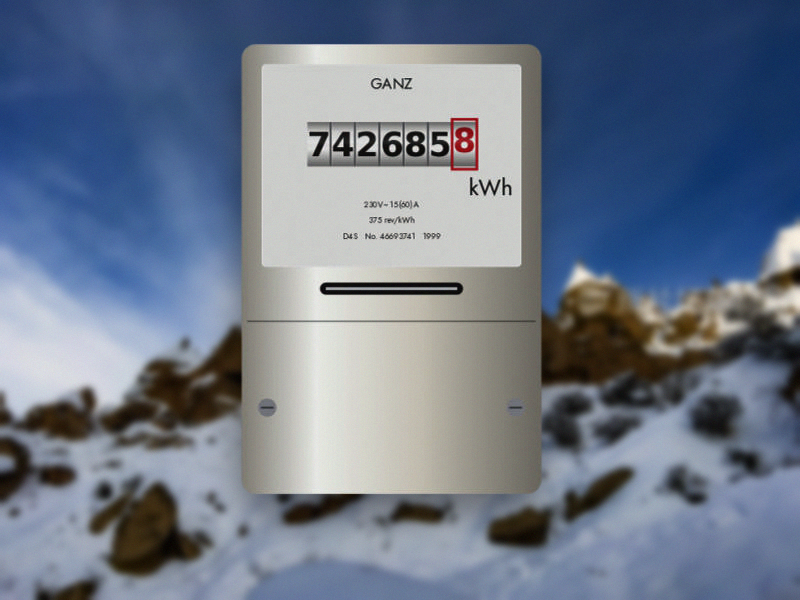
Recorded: 742685.8 kWh
